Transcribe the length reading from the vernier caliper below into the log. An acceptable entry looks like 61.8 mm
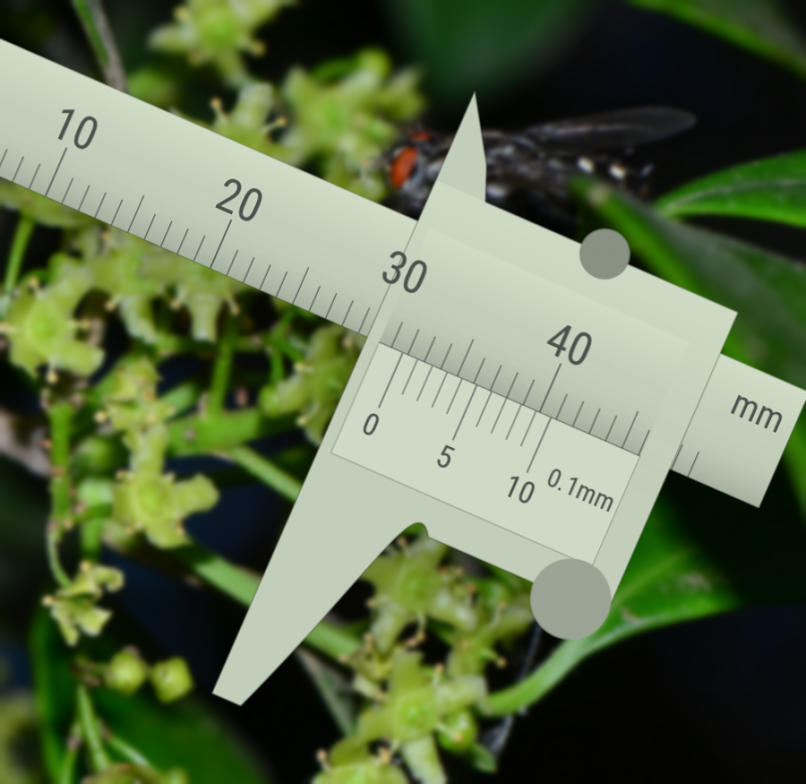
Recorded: 31.7 mm
